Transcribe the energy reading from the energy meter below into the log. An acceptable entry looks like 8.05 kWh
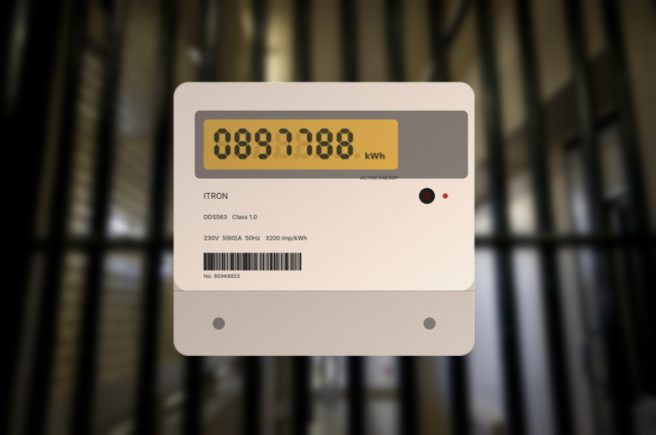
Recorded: 897788 kWh
